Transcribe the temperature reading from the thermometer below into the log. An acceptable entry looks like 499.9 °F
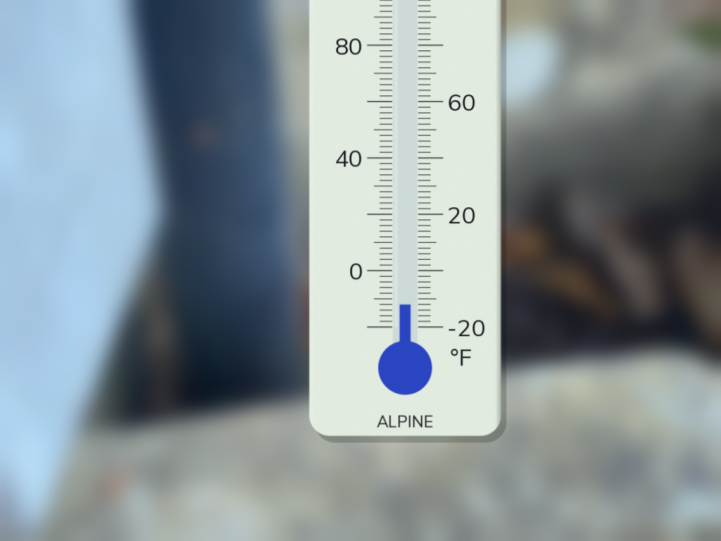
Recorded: -12 °F
